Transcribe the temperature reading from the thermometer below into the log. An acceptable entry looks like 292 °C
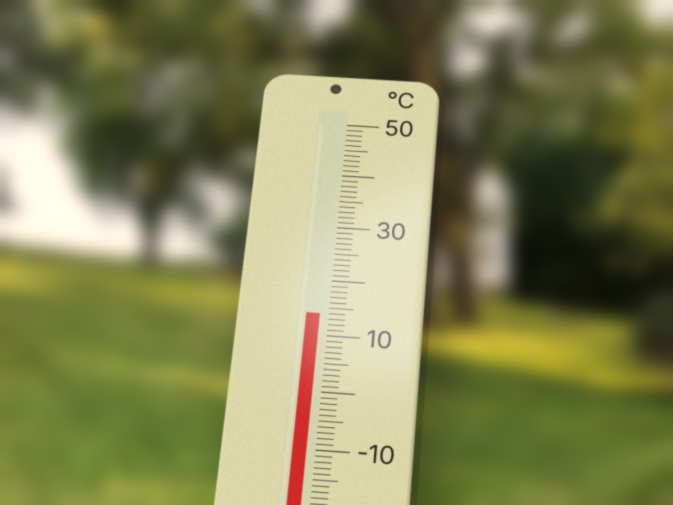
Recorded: 14 °C
